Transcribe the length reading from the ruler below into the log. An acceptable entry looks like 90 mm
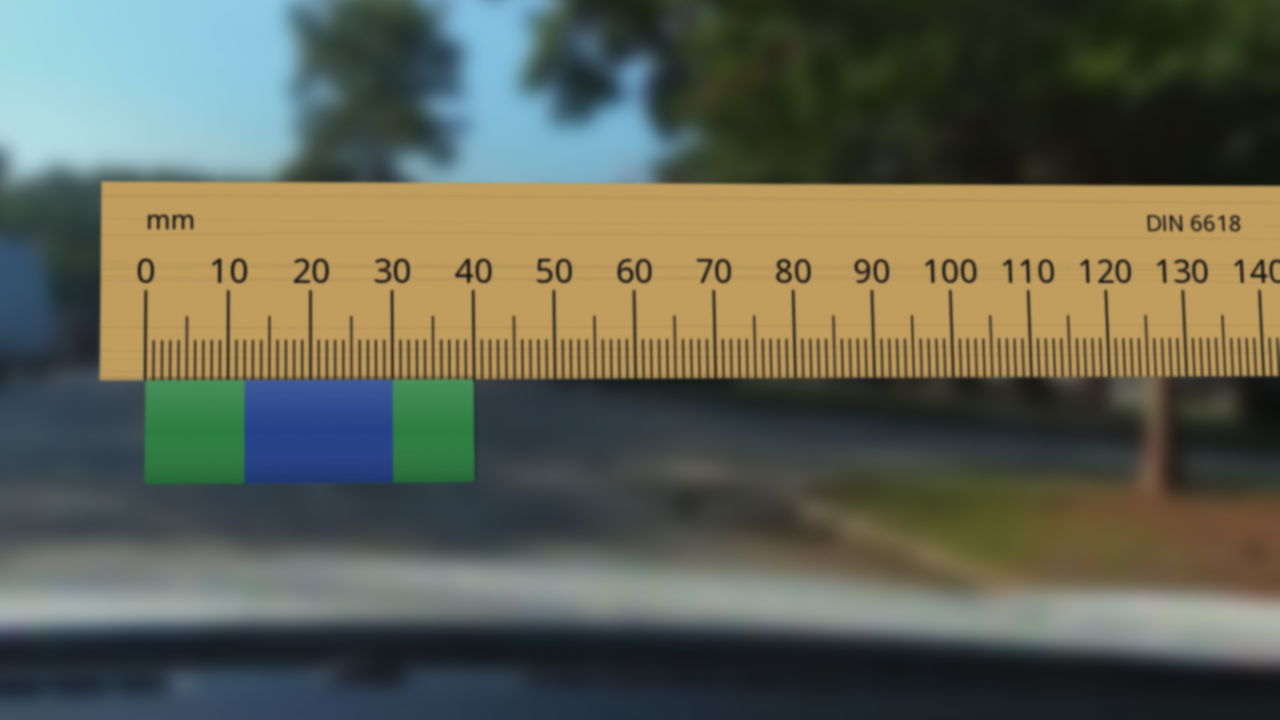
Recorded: 40 mm
